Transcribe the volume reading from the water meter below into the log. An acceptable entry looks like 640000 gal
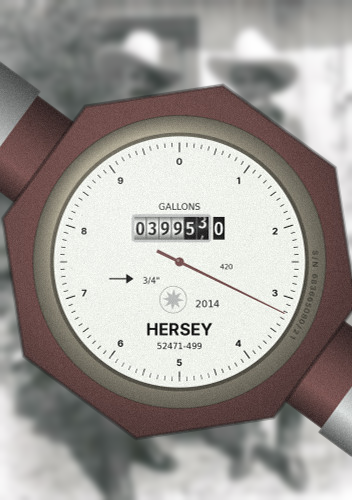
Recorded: 399533.2 gal
